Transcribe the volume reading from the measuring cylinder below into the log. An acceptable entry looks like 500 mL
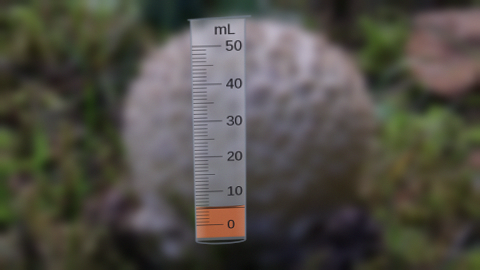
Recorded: 5 mL
